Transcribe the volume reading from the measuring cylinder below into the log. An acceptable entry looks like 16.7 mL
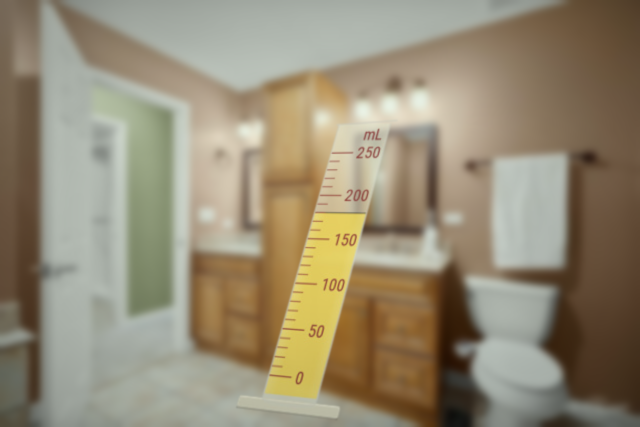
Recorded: 180 mL
